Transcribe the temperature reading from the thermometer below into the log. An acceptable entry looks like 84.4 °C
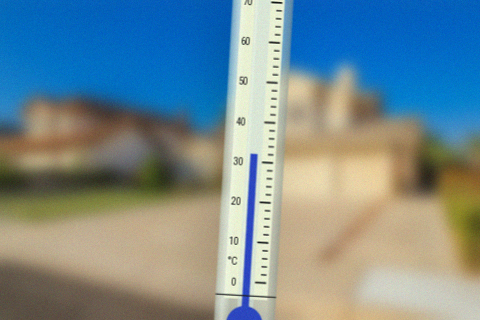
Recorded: 32 °C
